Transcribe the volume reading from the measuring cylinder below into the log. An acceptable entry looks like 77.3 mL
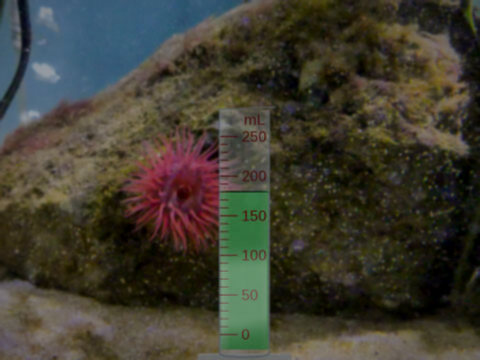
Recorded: 180 mL
